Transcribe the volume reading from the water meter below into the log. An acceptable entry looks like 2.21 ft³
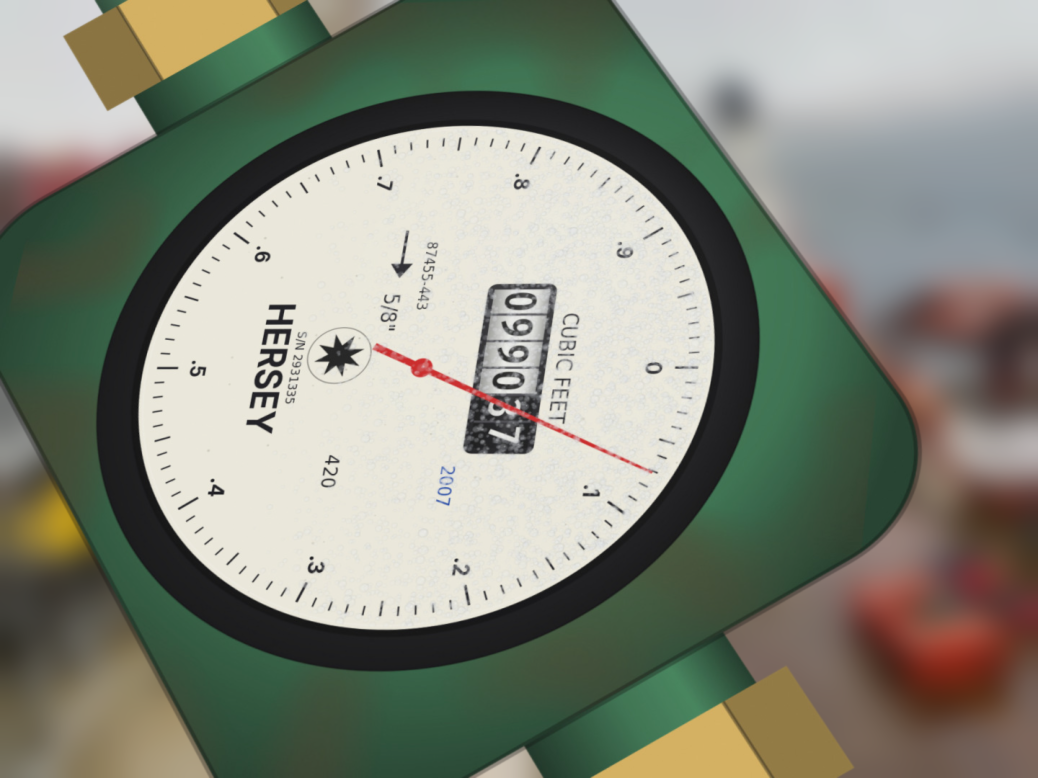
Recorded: 99037.07 ft³
